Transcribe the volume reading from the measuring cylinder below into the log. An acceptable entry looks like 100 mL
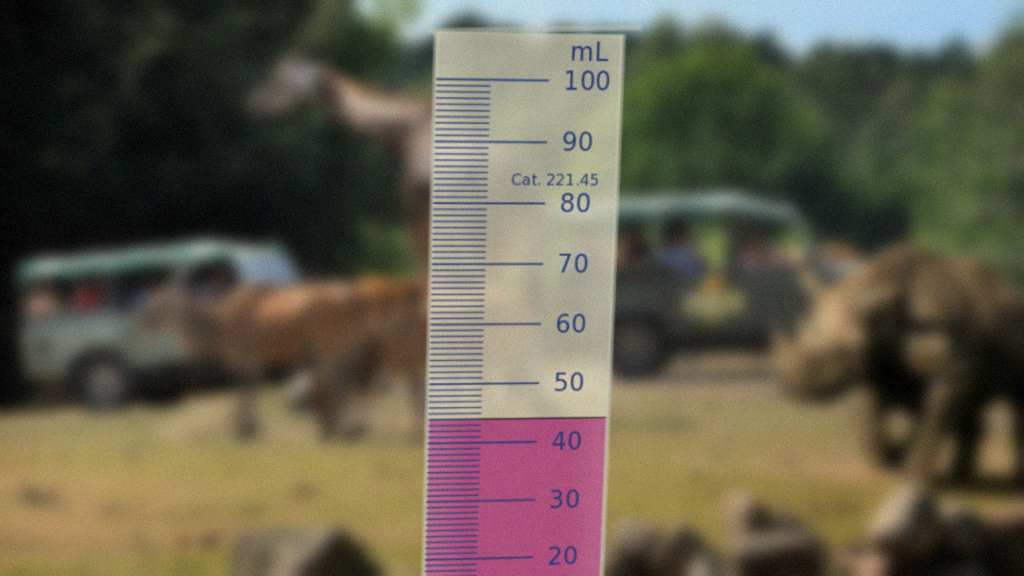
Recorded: 44 mL
